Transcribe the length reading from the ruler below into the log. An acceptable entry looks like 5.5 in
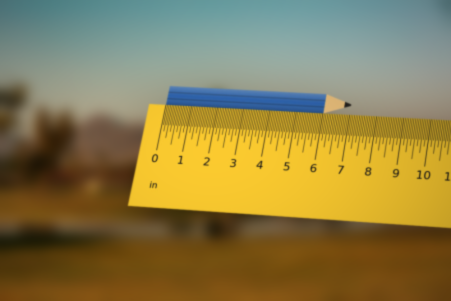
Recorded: 7 in
